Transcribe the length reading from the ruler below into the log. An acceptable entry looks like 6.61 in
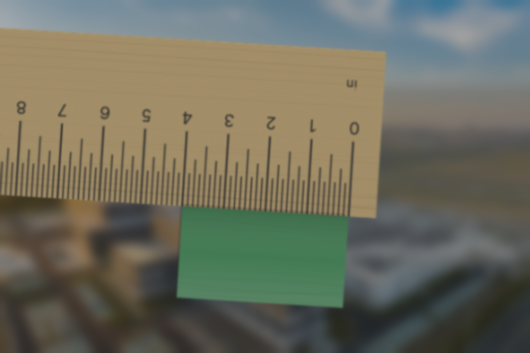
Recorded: 4 in
